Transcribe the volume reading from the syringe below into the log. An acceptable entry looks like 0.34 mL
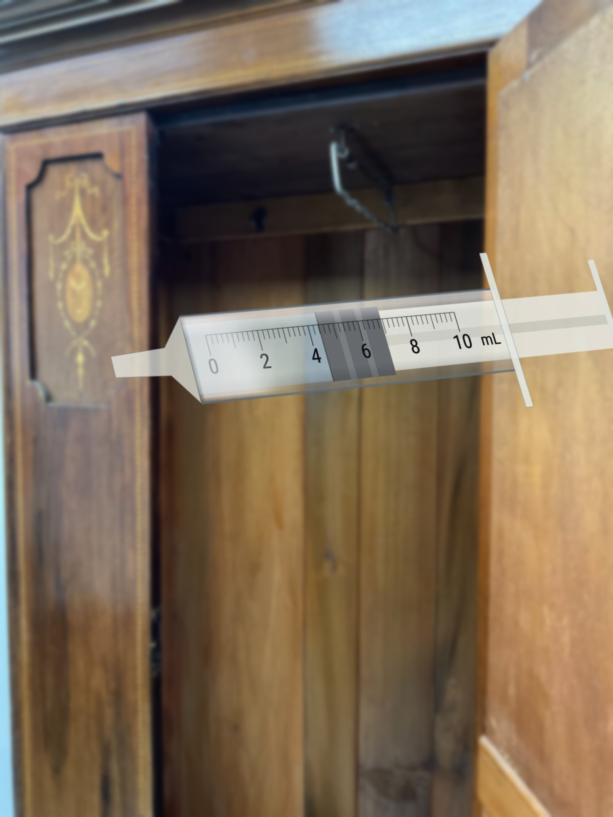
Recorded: 4.4 mL
